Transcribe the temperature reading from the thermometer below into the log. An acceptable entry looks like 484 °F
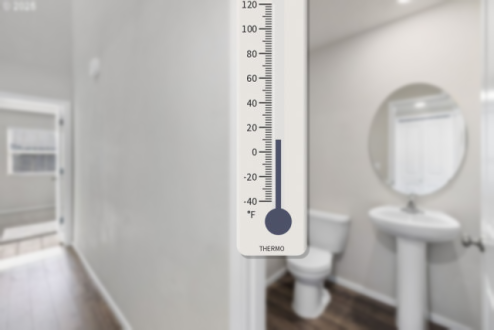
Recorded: 10 °F
